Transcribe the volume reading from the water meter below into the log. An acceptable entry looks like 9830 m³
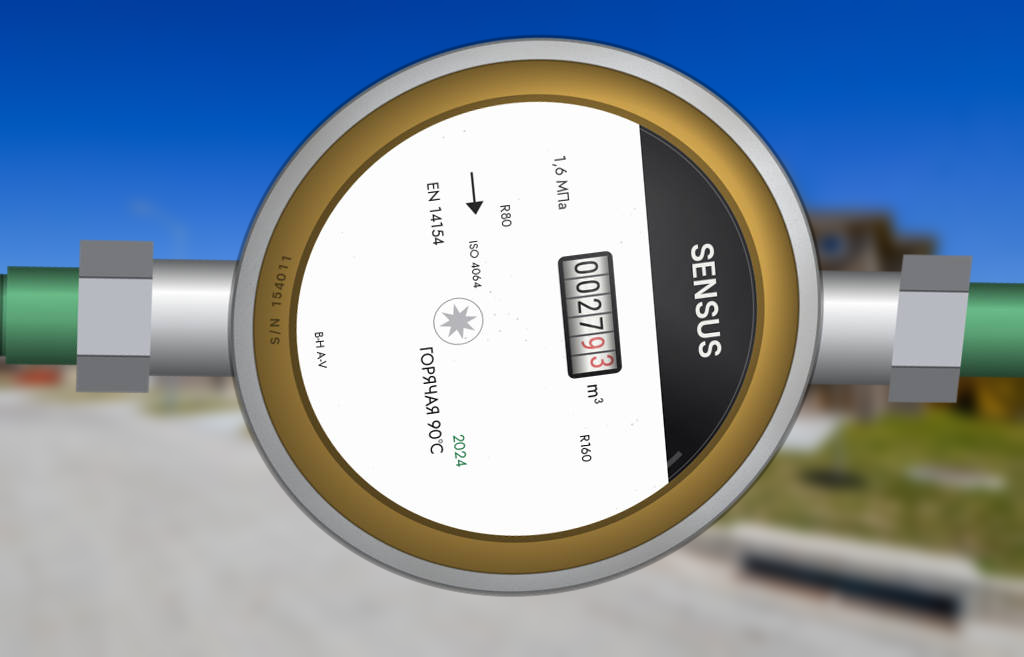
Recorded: 27.93 m³
